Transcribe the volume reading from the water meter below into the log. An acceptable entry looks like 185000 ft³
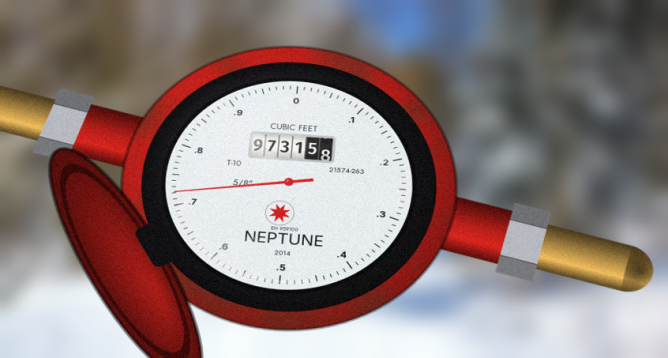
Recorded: 973157.72 ft³
